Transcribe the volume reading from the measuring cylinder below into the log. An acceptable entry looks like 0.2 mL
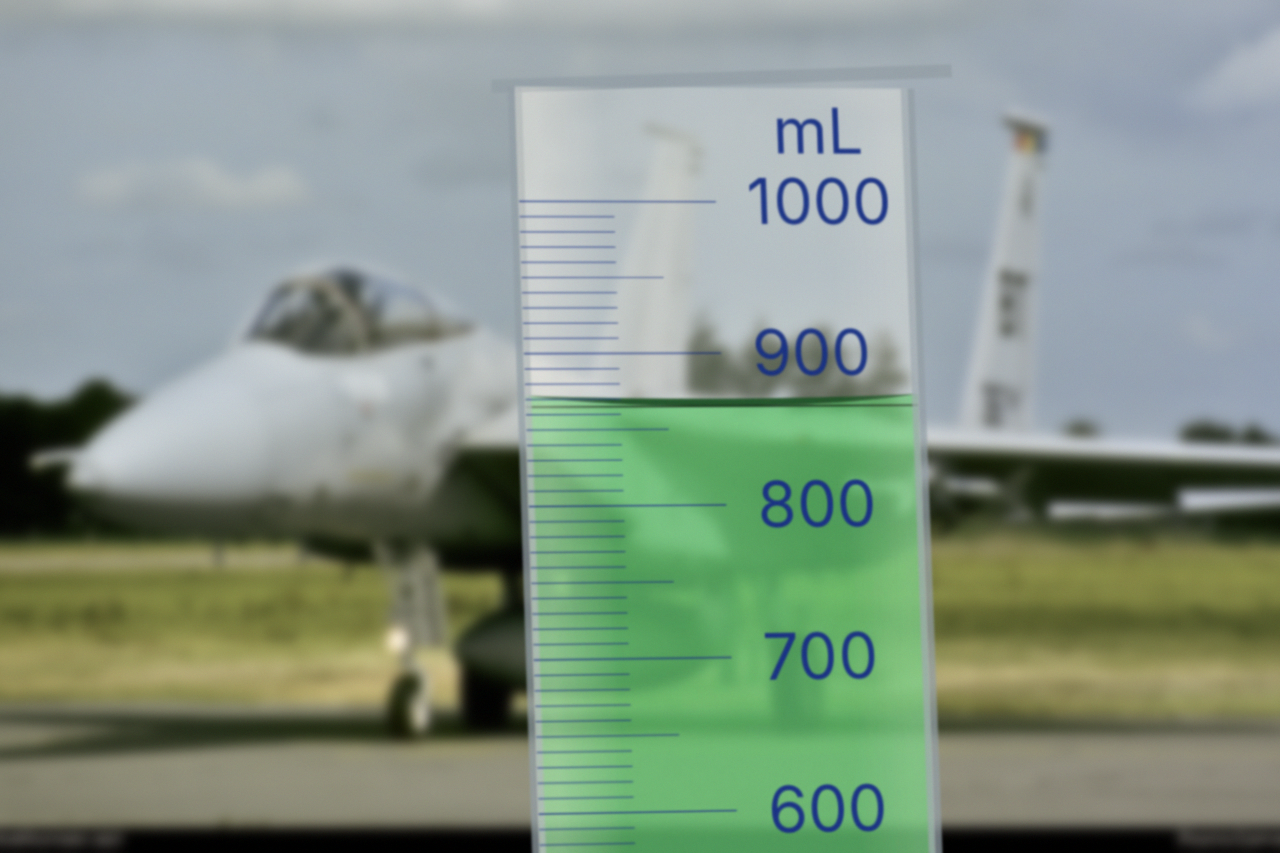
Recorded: 865 mL
